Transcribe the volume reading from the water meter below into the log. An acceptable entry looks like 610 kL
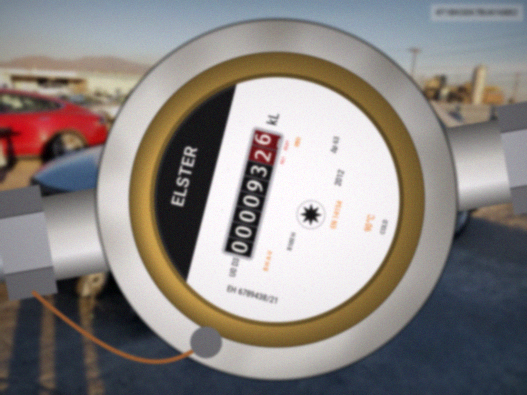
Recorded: 93.26 kL
